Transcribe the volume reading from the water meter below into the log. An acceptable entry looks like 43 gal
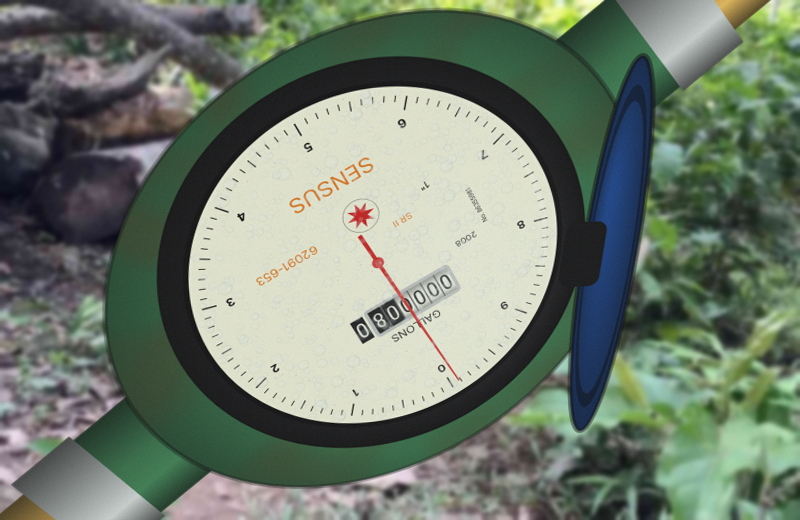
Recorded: 79.9 gal
